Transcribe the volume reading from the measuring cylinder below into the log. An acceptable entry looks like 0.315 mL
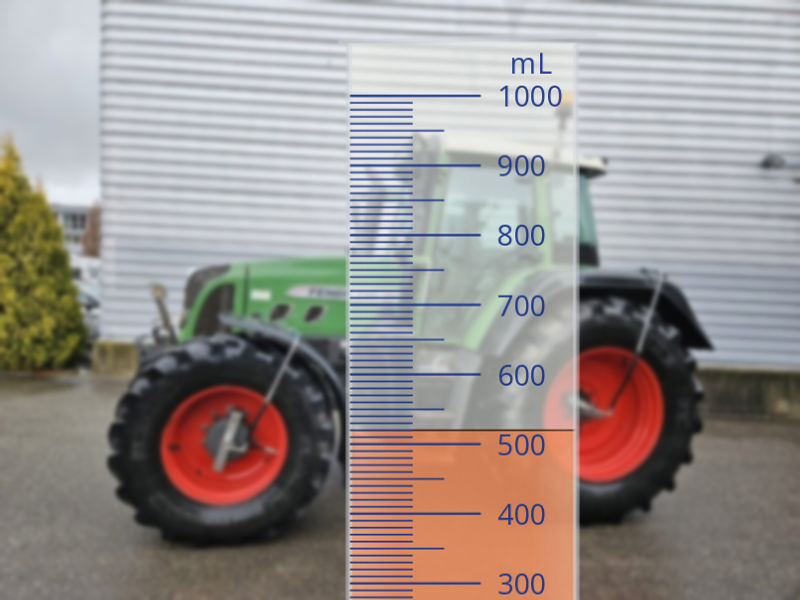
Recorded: 520 mL
